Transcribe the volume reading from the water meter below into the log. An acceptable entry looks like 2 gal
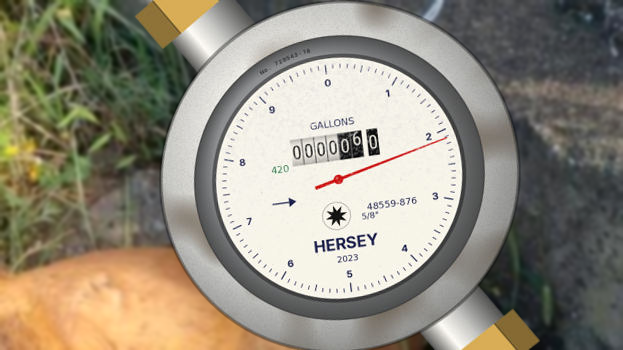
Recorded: 62.1 gal
